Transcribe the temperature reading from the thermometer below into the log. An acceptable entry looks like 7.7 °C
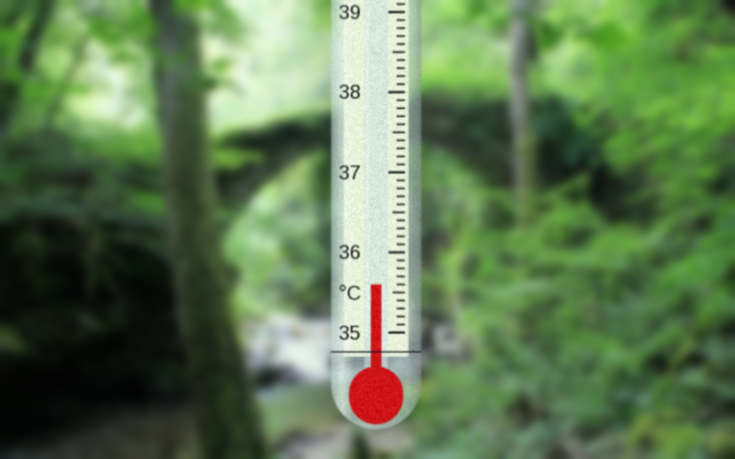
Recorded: 35.6 °C
